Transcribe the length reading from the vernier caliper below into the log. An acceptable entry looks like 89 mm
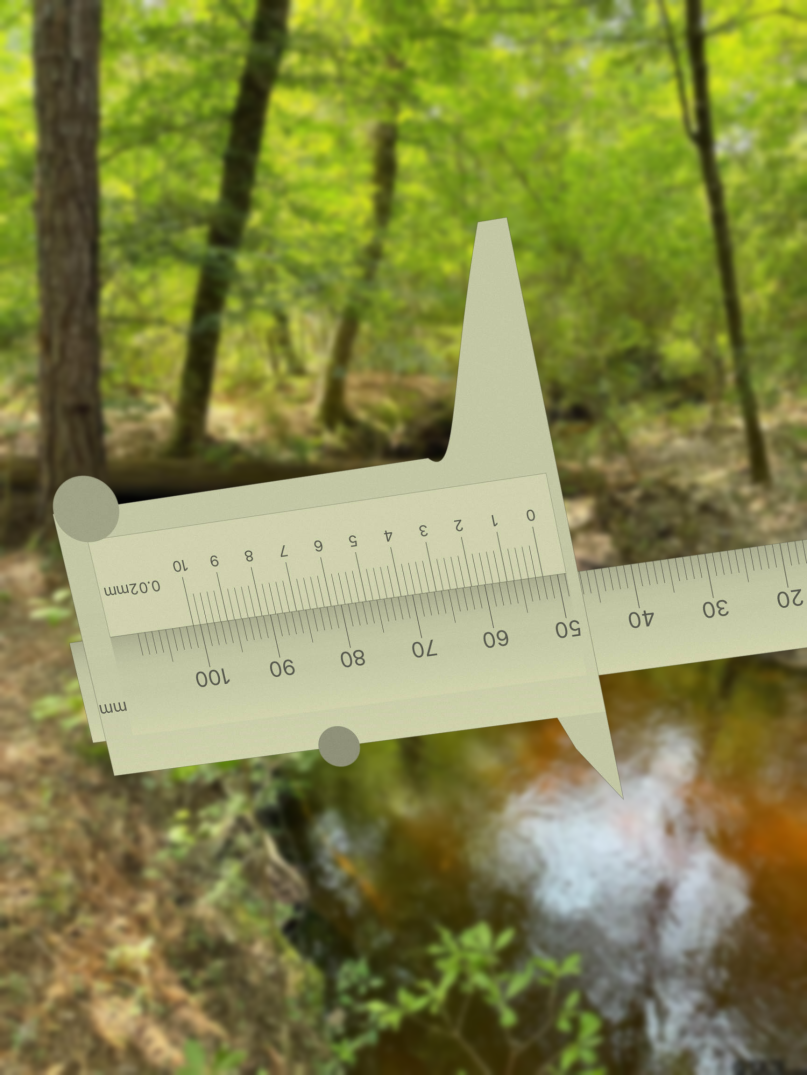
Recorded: 52.0 mm
